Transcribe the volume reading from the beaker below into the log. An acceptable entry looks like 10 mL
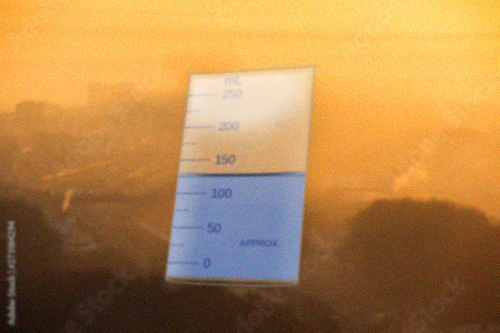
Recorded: 125 mL
